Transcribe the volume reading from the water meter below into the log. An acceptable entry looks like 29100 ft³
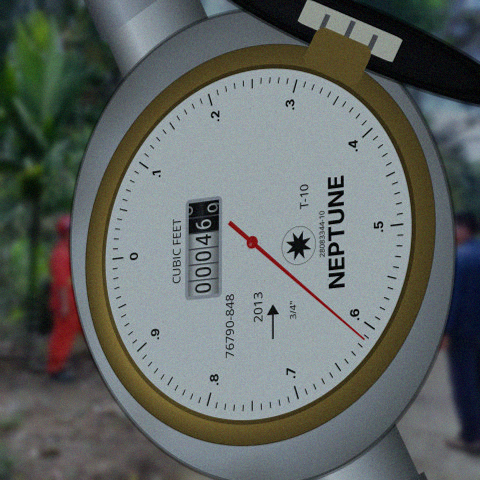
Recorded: 468.61 ft³
